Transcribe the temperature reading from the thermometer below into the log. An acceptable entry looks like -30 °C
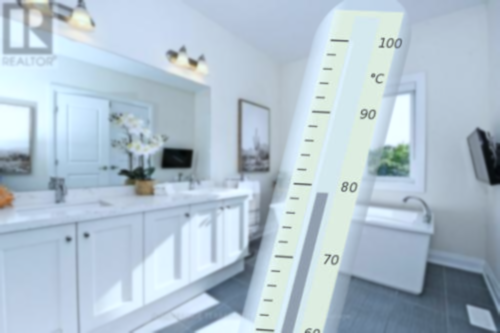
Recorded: 79 °C
